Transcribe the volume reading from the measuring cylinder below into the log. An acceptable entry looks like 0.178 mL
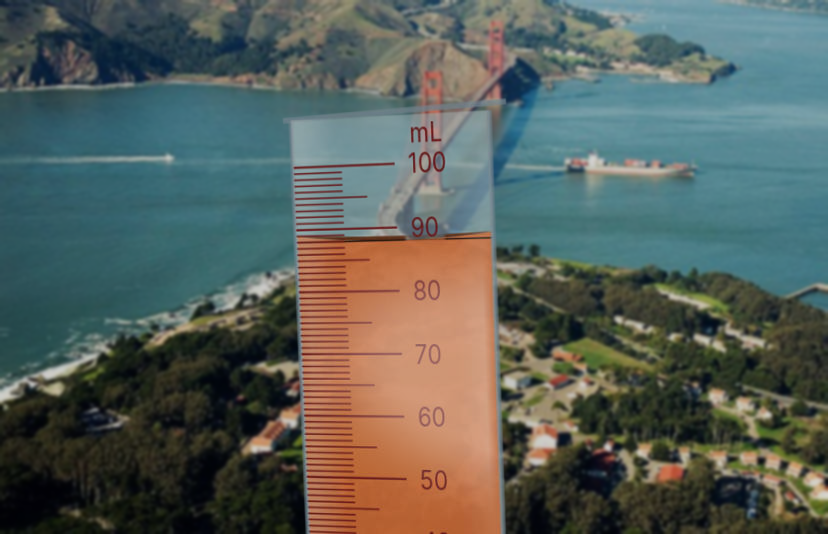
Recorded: 88 mL
